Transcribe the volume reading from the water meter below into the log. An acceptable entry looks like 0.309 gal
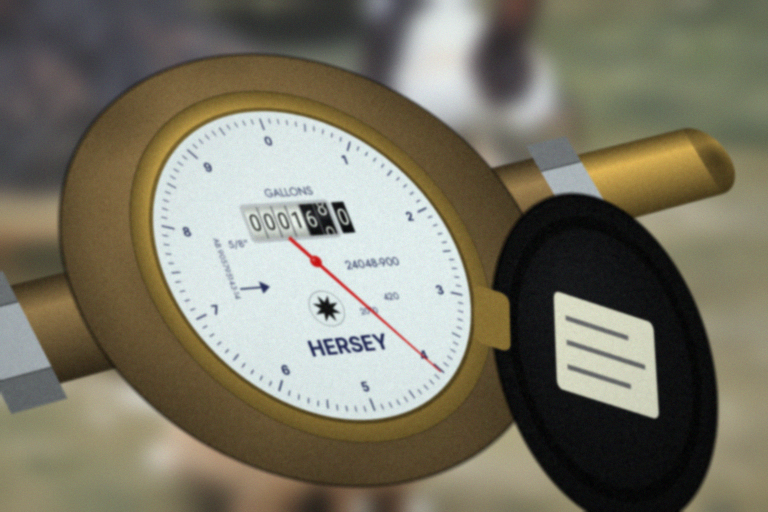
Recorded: 1684.0 gal
